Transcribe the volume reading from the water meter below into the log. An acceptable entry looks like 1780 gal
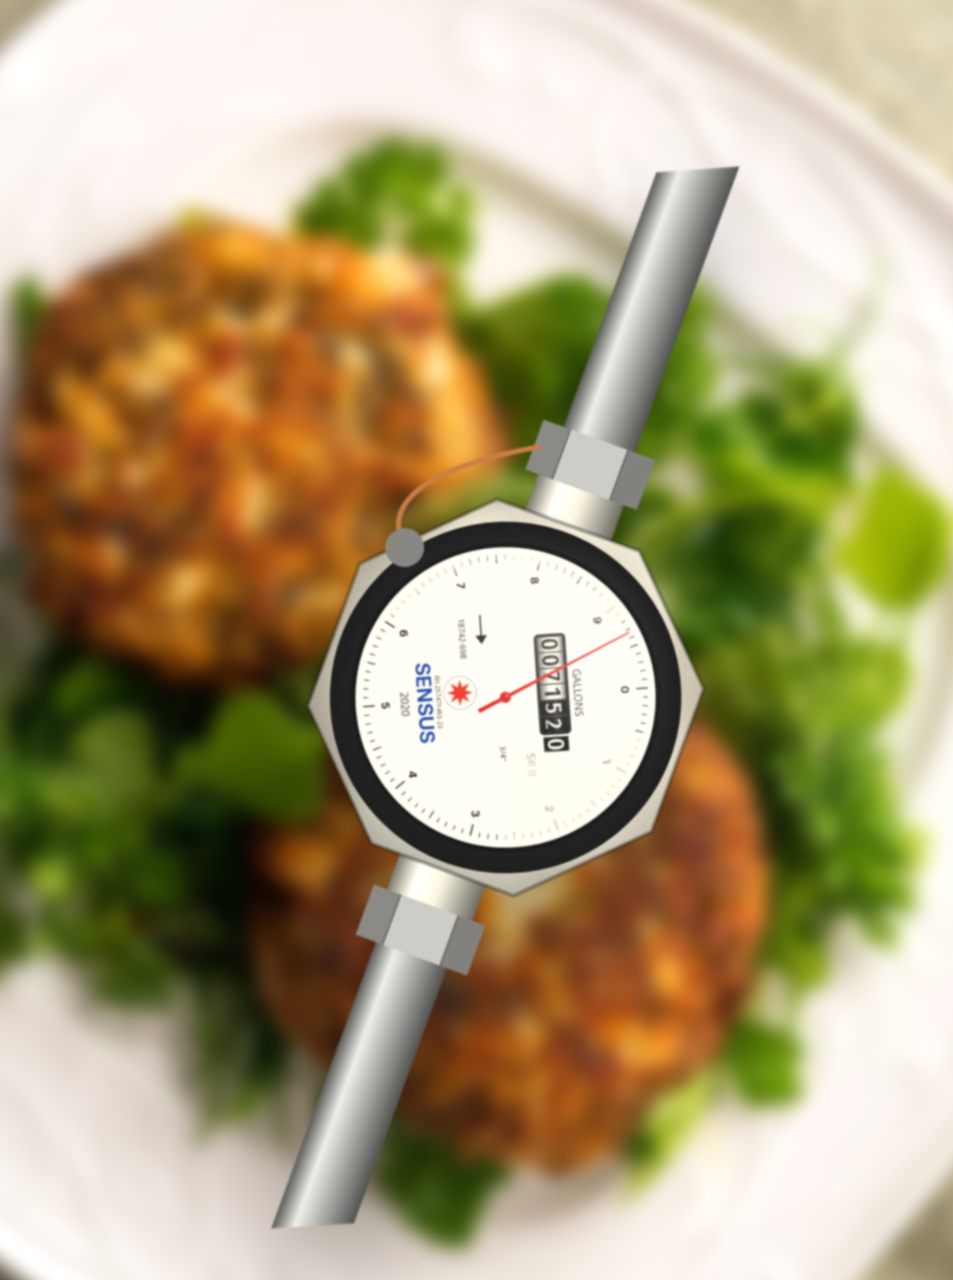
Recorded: 71519.3 gal
